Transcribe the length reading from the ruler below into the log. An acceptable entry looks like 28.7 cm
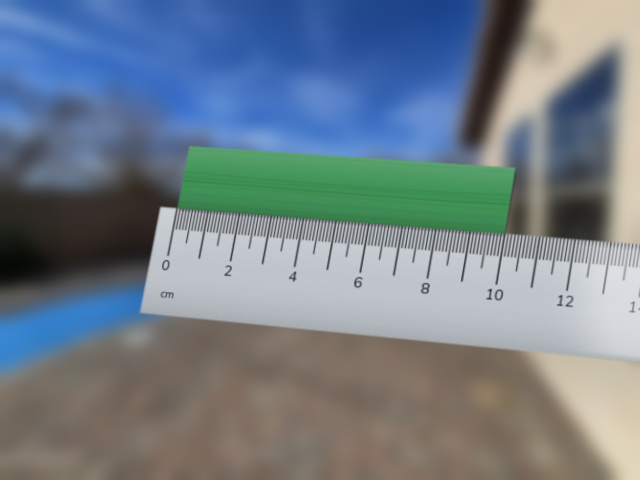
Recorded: 10 cm
